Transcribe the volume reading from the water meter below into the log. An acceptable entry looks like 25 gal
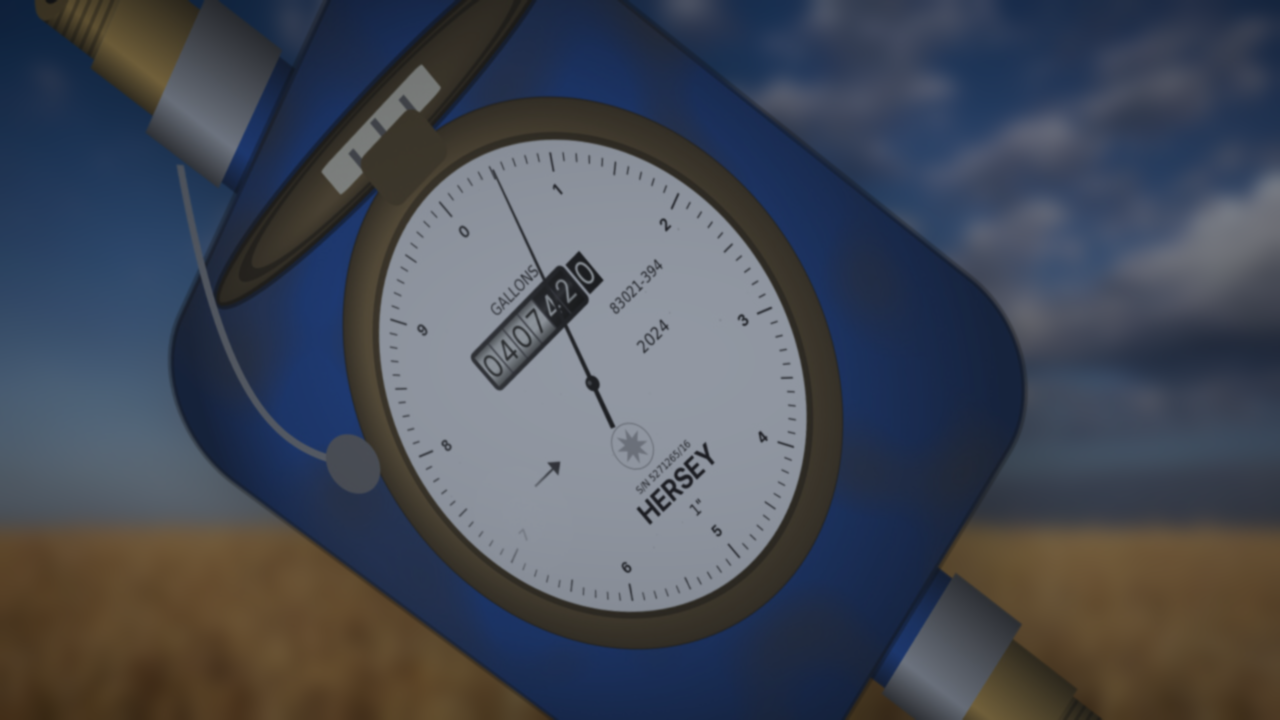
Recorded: 407420.5 gal
